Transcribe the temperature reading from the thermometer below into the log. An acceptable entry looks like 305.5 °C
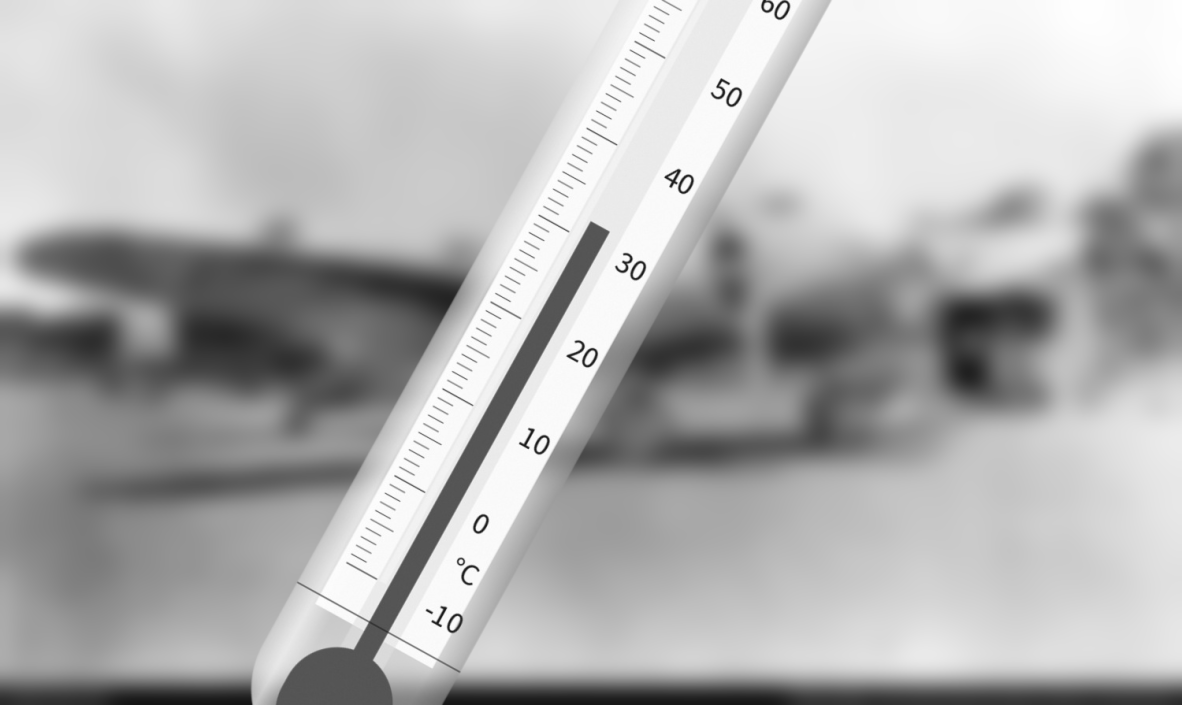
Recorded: 32 °C
